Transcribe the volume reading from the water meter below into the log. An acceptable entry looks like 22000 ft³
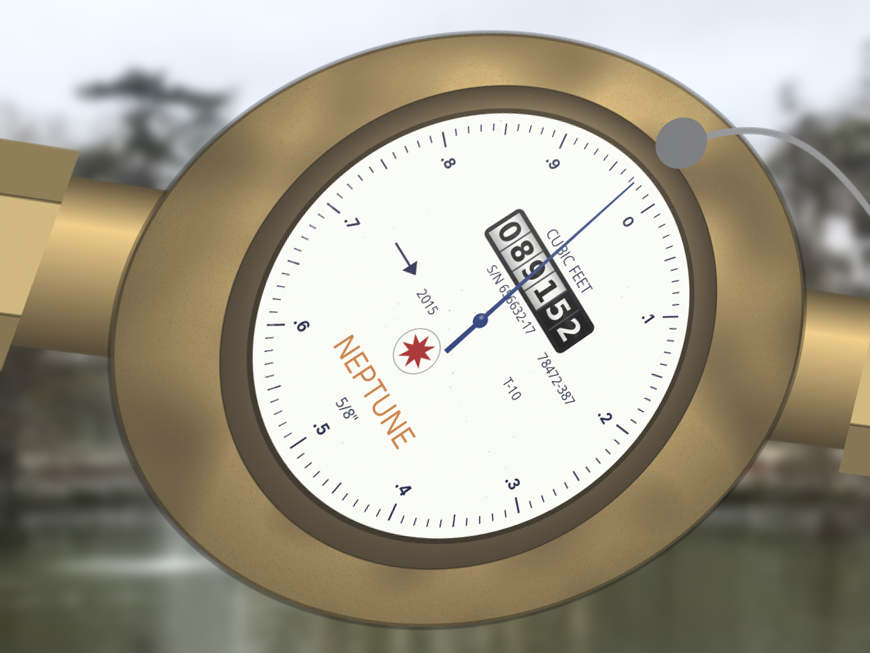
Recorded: 89151.97 ft³
